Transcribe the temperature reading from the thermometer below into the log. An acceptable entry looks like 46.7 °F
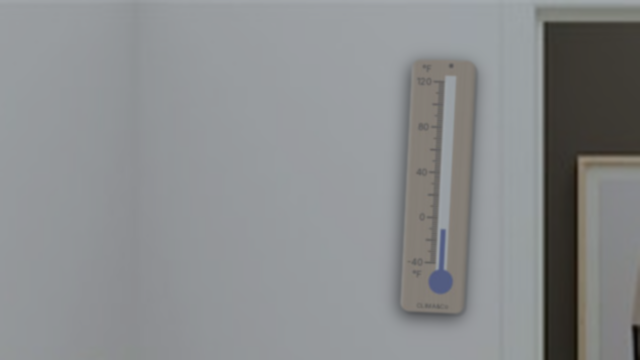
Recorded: -10 °F
